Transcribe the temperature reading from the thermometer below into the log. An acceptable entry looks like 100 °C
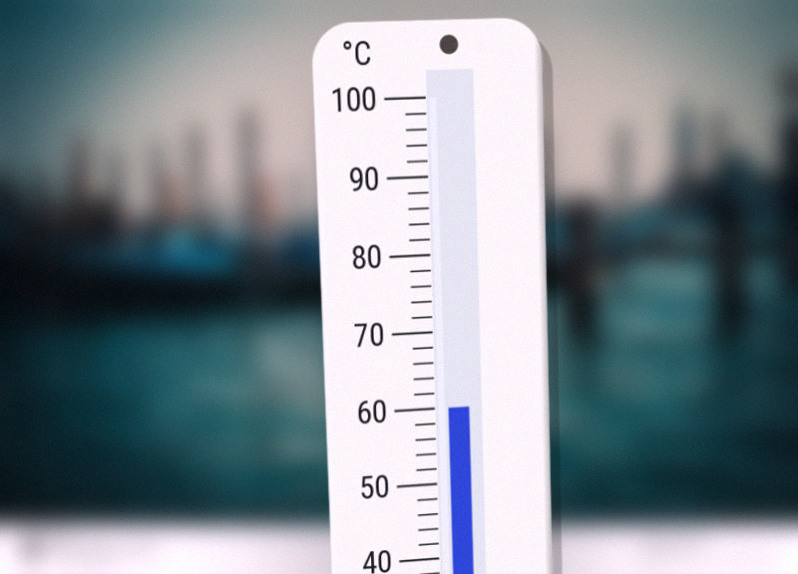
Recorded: 60 °C
